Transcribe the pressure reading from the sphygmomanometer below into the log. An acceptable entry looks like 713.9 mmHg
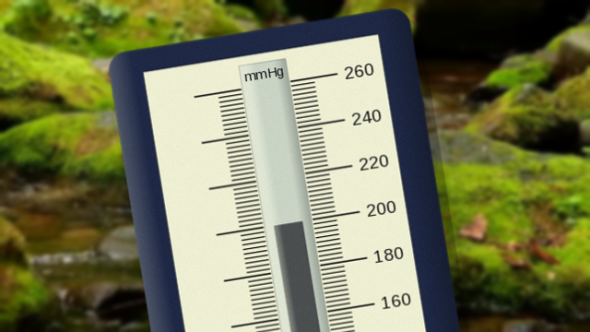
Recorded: 200 mmHg
